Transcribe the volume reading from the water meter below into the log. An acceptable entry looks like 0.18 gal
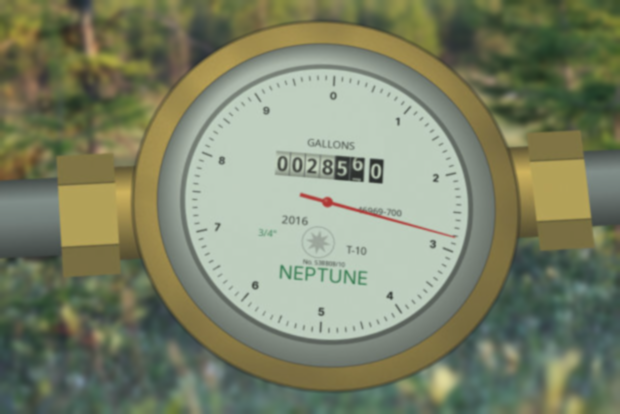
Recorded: 28562.8 gal
